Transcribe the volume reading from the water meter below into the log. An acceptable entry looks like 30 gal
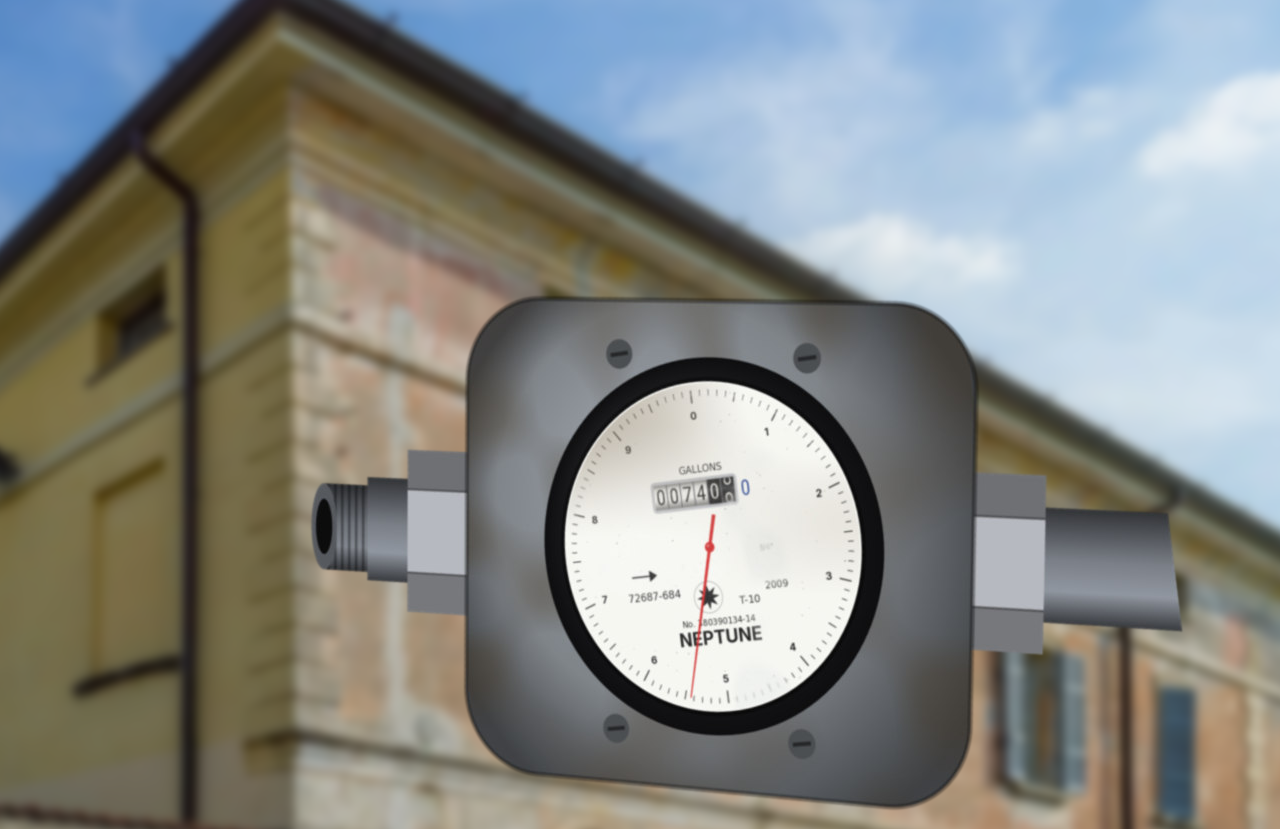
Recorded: 74085.4 gal
